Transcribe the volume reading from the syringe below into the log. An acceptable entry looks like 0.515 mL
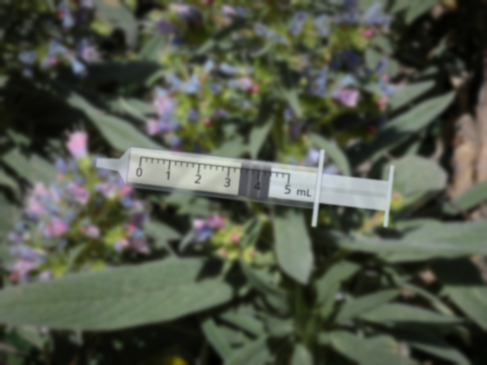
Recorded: 3.4 mL
